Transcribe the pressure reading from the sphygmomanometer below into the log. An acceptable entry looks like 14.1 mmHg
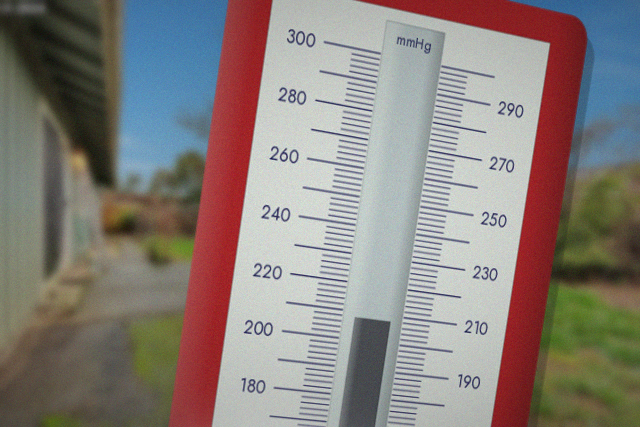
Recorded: 208 mmHg
